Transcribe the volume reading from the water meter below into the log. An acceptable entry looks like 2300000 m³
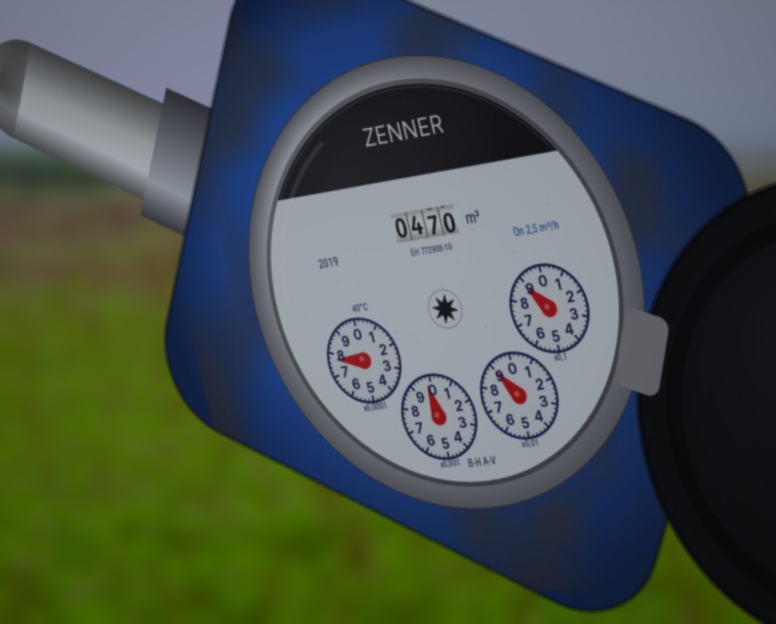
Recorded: 469.8897 m³
